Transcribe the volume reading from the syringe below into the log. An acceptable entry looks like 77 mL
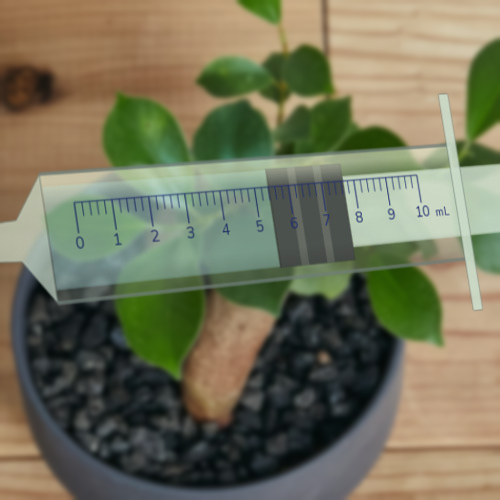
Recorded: 5.4 mL
